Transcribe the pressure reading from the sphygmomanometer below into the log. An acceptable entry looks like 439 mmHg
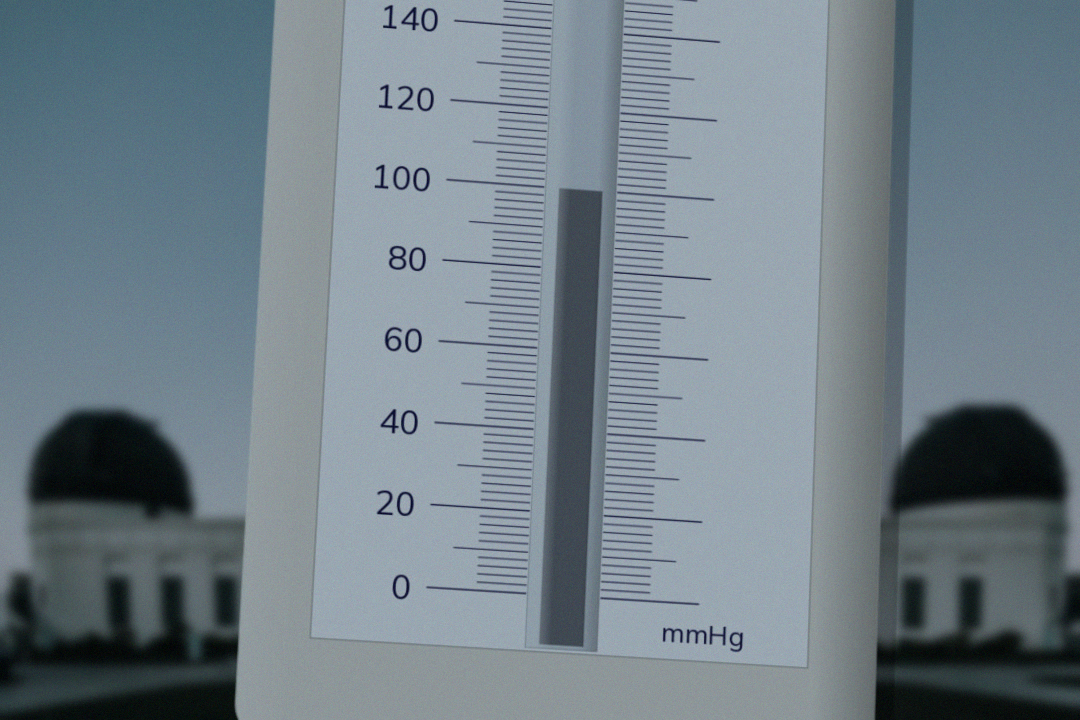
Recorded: 100 mmHg
